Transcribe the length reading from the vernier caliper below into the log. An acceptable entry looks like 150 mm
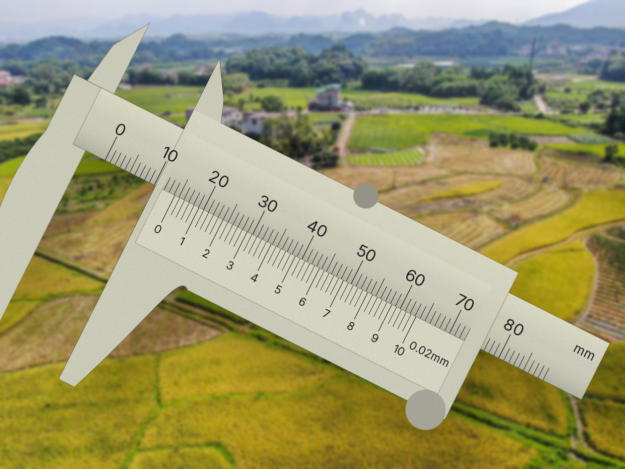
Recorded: 14.2 mm
